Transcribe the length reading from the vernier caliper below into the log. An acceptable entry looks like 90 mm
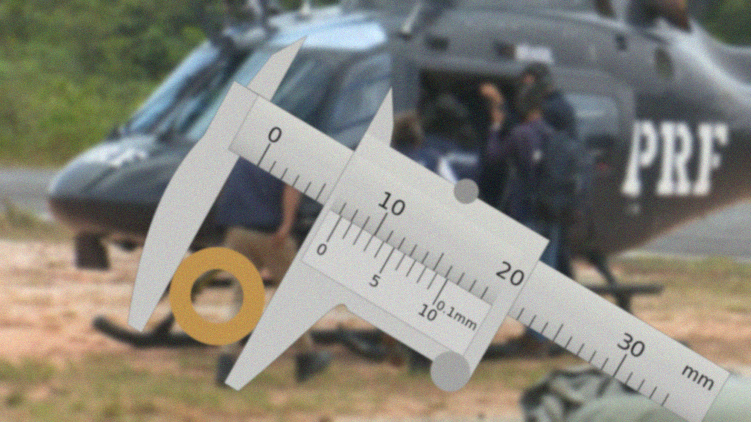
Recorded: 7.2 mm
